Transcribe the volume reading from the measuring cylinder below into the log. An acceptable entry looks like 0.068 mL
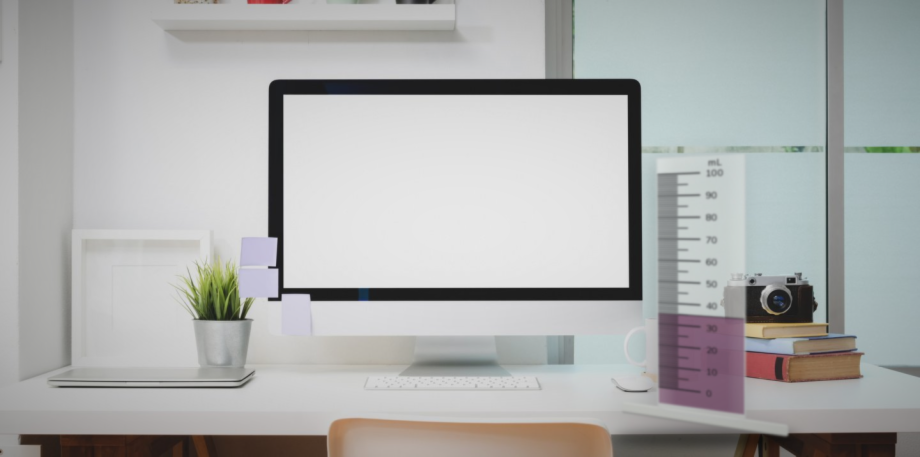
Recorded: 35 mL
